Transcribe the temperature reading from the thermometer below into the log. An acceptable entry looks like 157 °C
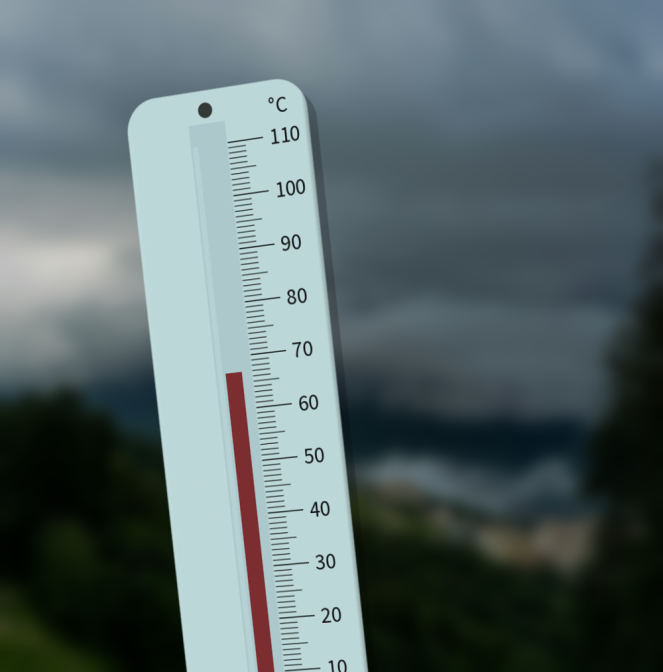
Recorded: 67 °C
